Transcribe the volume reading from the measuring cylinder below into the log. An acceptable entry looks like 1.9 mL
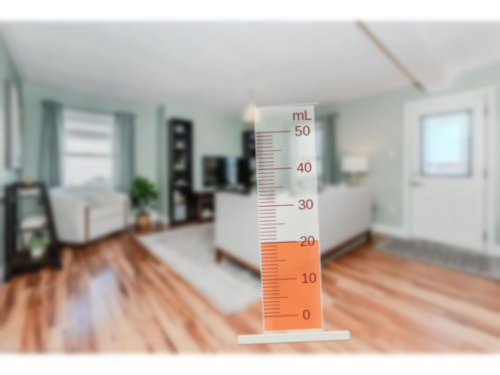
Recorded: 20 mL
